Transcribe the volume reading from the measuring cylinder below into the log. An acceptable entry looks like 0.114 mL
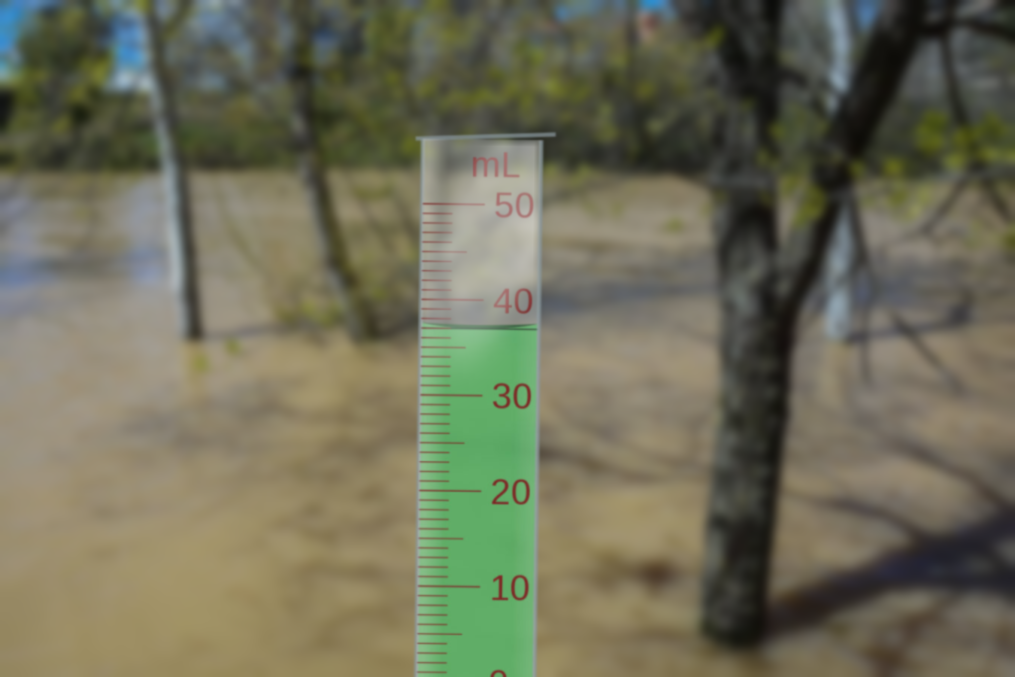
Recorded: 37 mL
